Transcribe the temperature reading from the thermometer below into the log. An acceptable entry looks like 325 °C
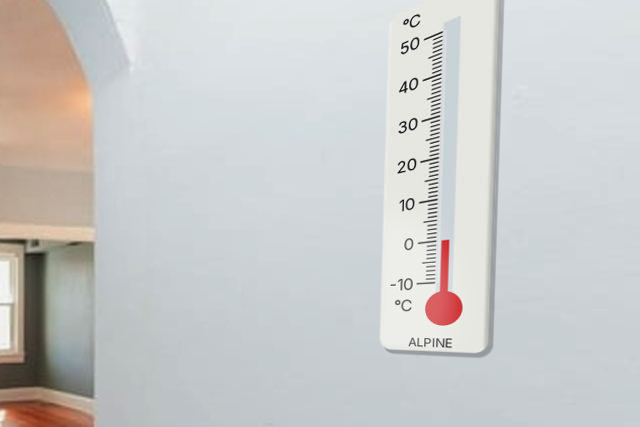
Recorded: 0 °C
